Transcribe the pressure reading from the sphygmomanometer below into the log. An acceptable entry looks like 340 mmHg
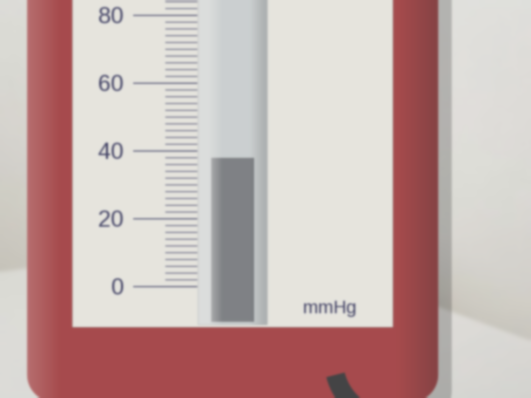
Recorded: 38 mmHg
